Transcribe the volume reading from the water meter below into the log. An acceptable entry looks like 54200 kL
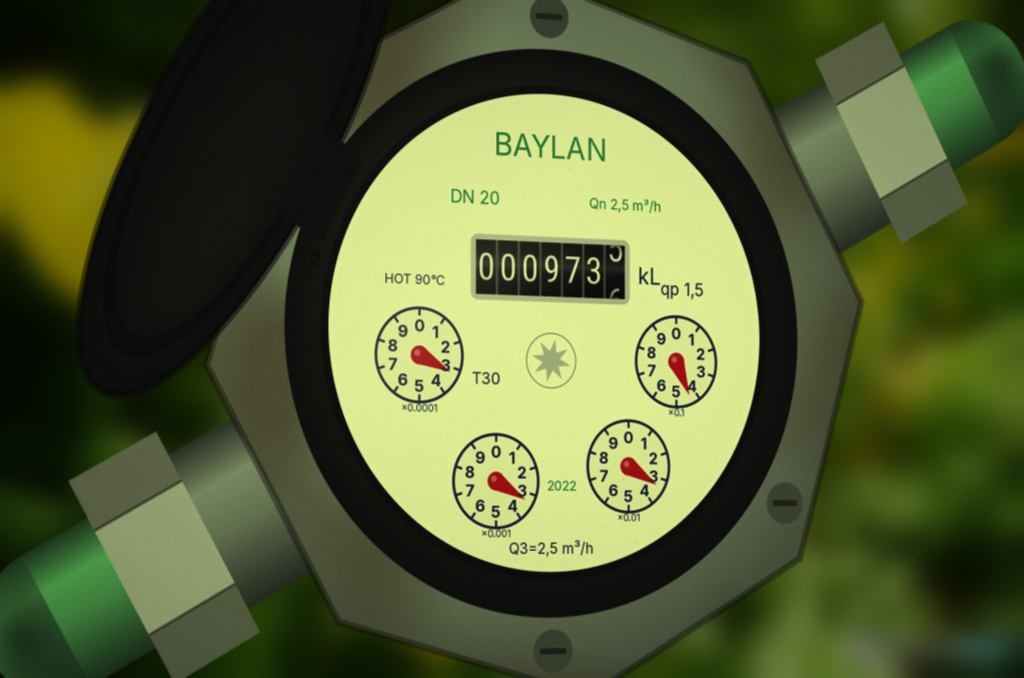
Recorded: 9735.4333 kL
